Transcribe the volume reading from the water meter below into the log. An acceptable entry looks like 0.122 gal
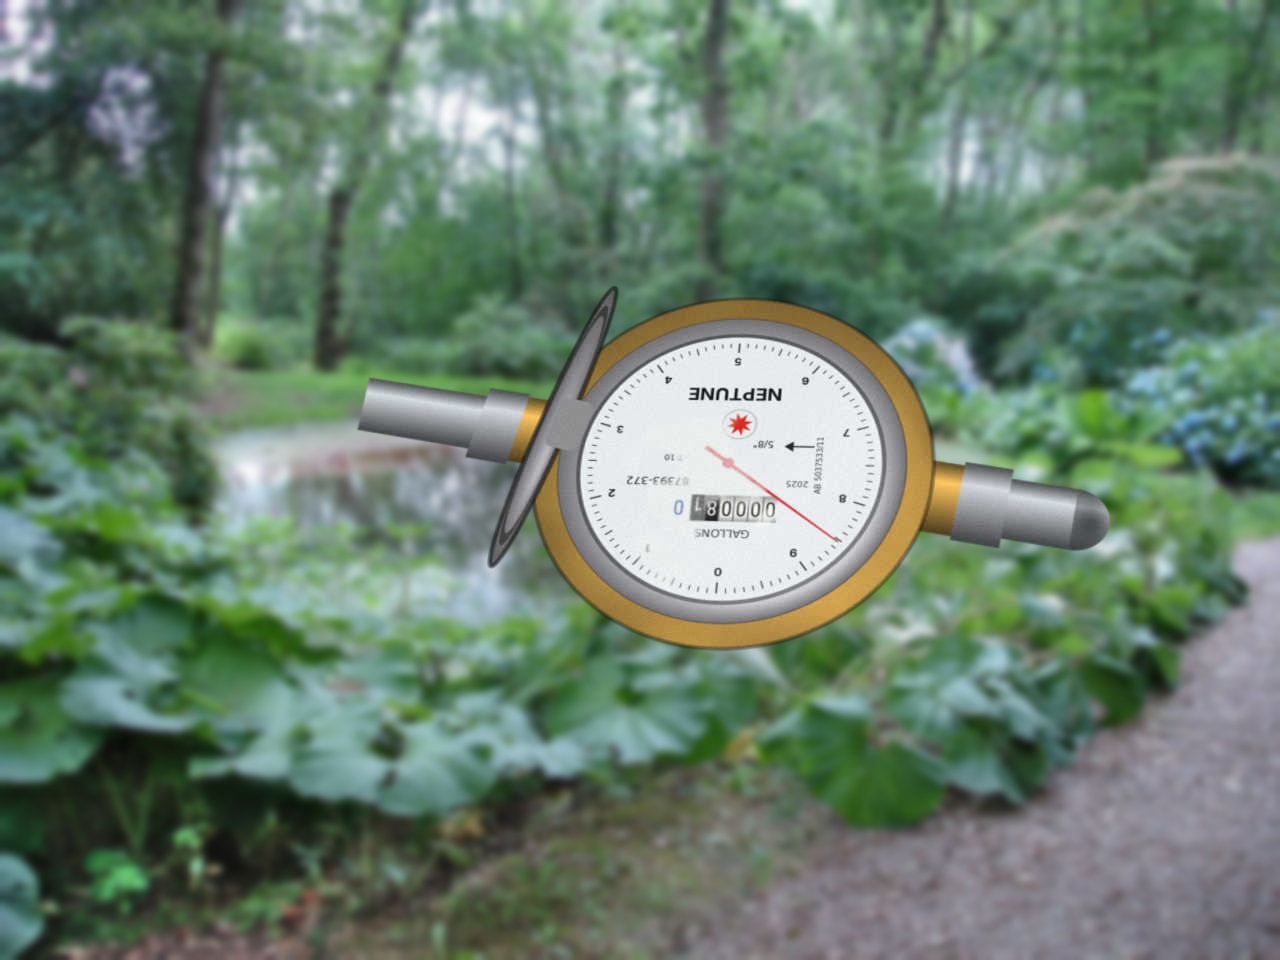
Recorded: 808.5 gal
